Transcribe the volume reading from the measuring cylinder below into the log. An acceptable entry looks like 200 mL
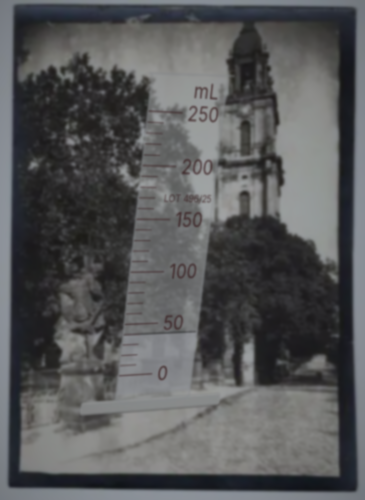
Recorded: 40 mL
